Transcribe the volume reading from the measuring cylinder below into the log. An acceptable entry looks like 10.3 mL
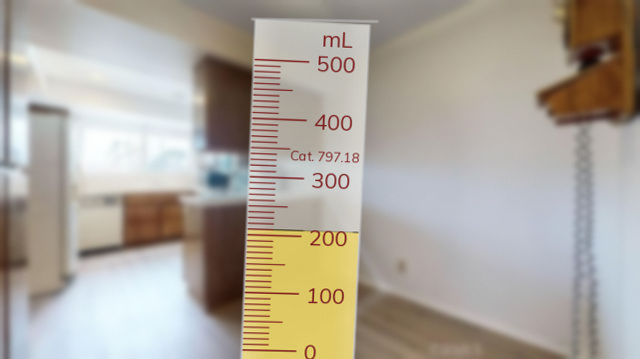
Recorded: 210 mL
